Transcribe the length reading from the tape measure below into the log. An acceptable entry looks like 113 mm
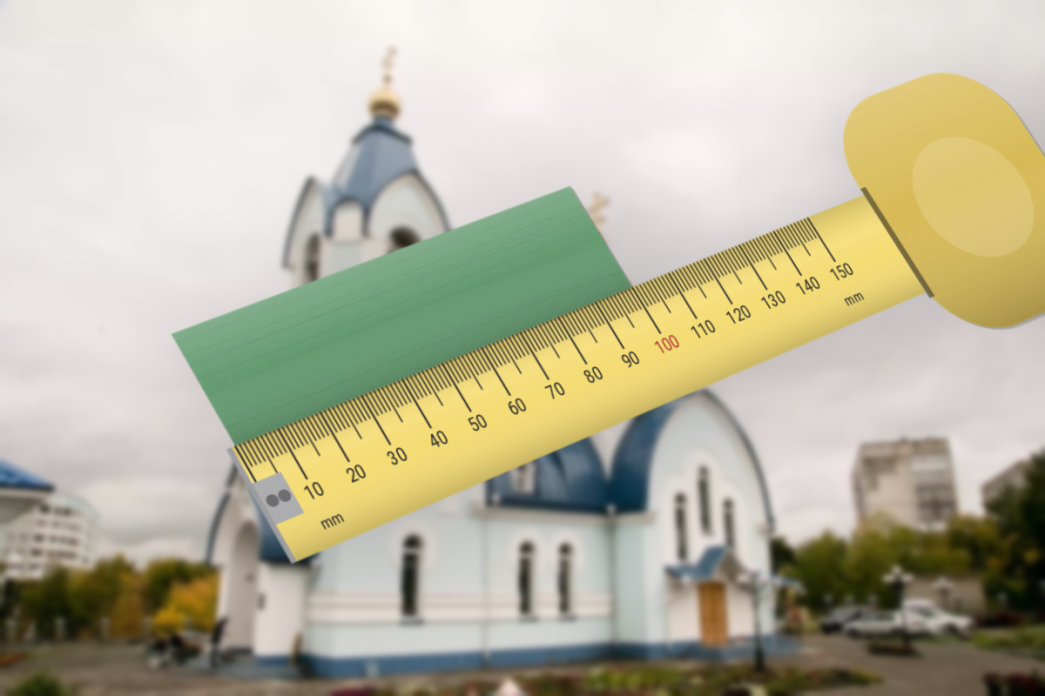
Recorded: 100 mm
